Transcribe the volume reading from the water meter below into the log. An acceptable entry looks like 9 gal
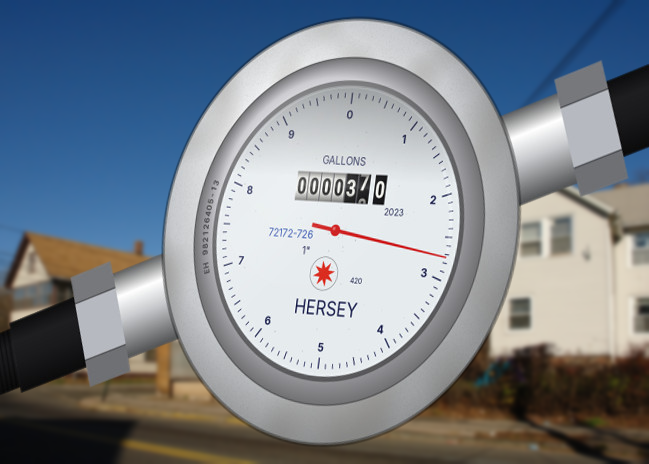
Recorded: 372.7 gal
